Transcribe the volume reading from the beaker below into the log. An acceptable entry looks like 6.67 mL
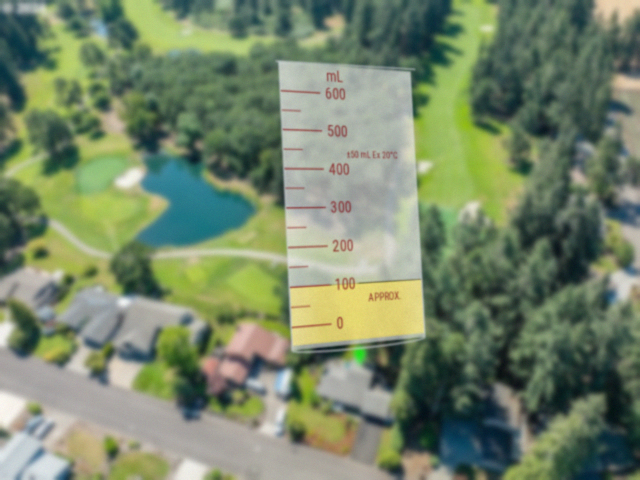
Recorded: 100 mL
